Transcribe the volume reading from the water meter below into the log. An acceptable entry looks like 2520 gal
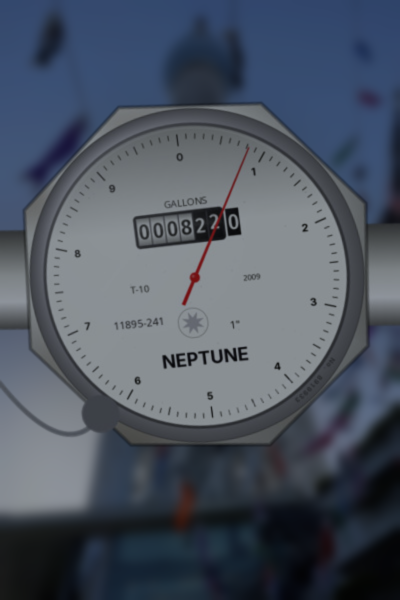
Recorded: 8220.8 gal
